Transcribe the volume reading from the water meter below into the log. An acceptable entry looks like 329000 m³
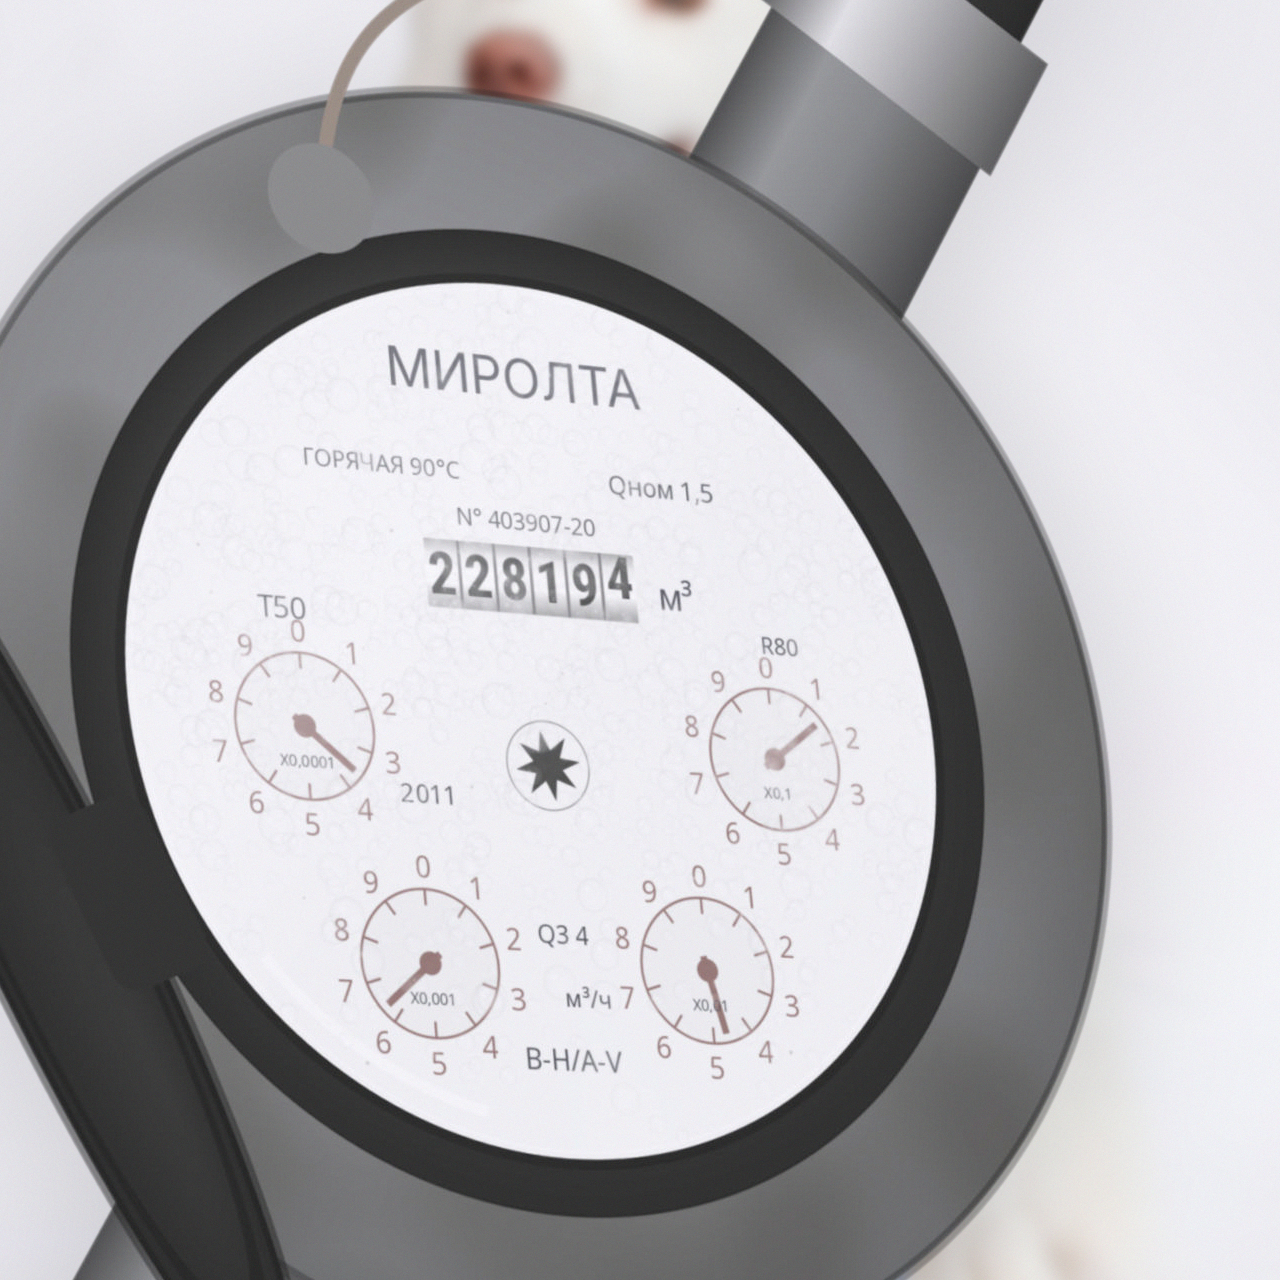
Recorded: 228194.1463 m³
